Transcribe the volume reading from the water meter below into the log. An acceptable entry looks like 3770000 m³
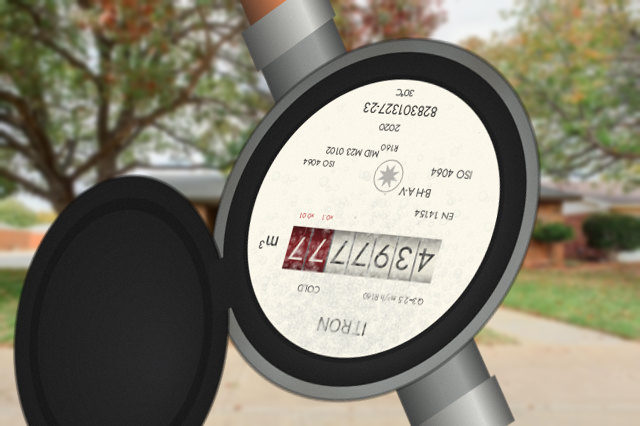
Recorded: 43977.77 m³
